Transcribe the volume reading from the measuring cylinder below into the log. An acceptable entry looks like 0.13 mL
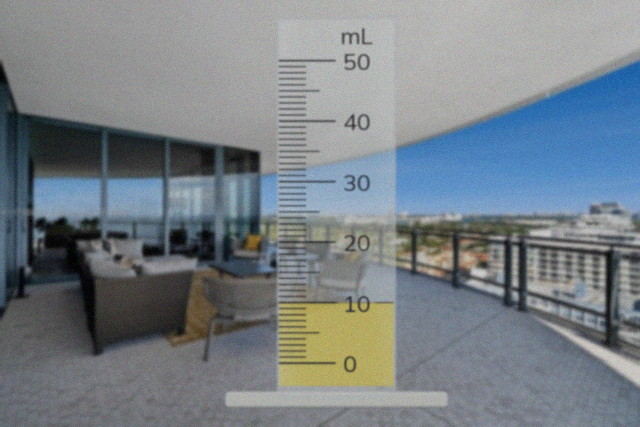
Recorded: 10 mL
